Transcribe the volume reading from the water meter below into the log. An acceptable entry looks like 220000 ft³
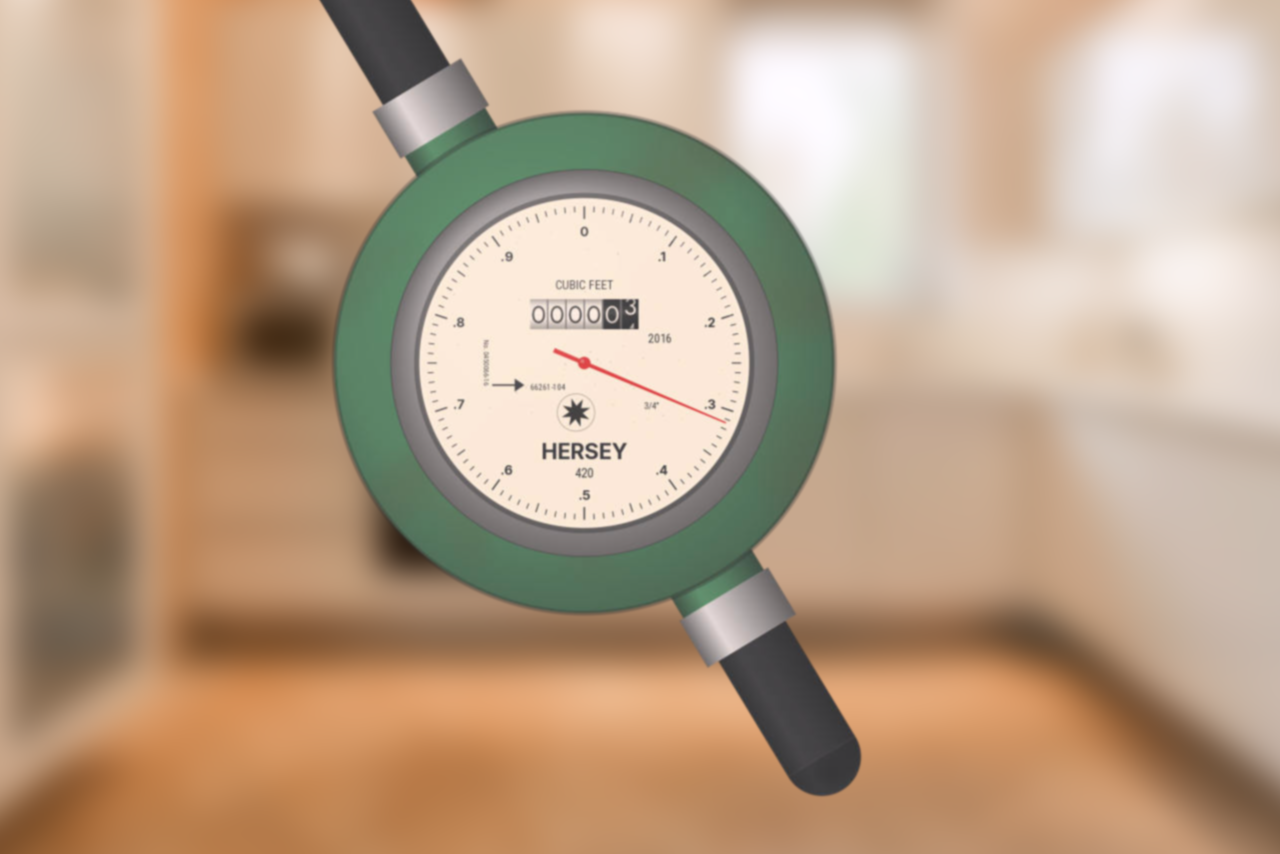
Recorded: 3.31 ft³
